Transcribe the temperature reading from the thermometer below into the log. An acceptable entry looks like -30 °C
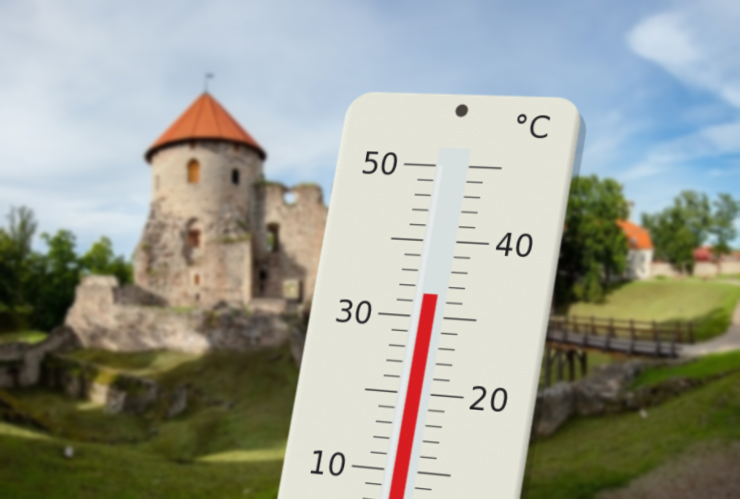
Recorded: 33 °C
